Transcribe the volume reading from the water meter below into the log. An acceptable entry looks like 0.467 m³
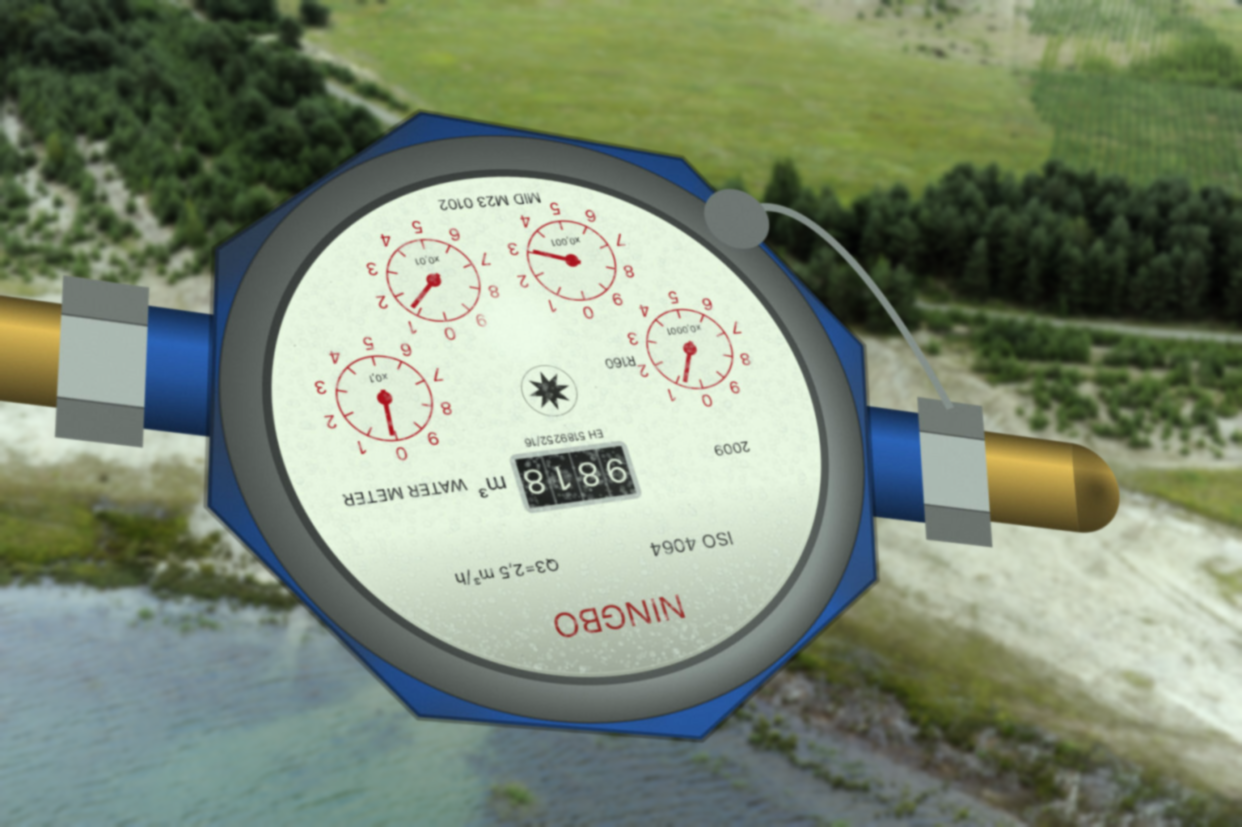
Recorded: 9818.0130 m³
